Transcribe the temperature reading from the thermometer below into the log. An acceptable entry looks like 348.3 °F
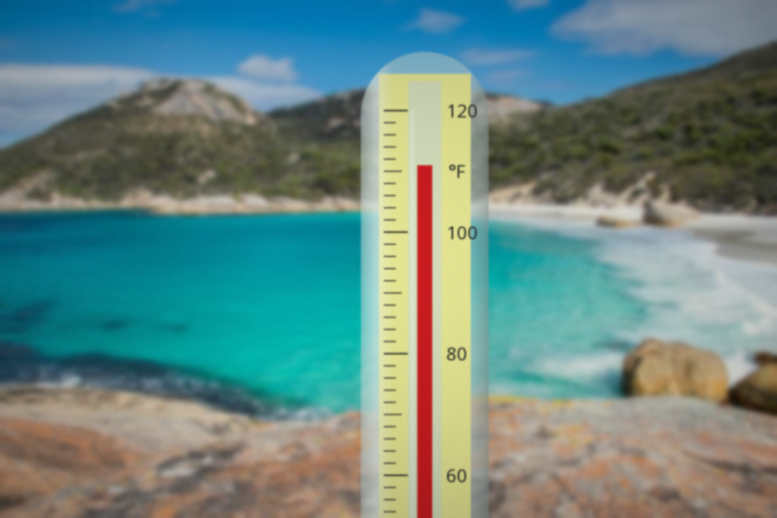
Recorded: 111 °F
